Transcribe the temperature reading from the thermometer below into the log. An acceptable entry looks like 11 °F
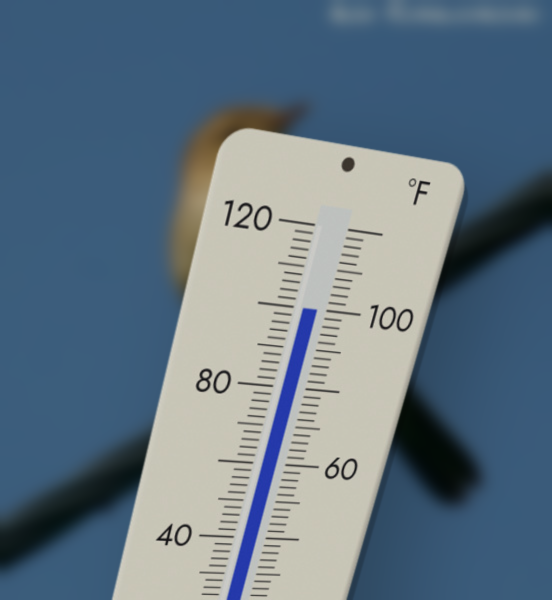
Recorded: 100 °F
